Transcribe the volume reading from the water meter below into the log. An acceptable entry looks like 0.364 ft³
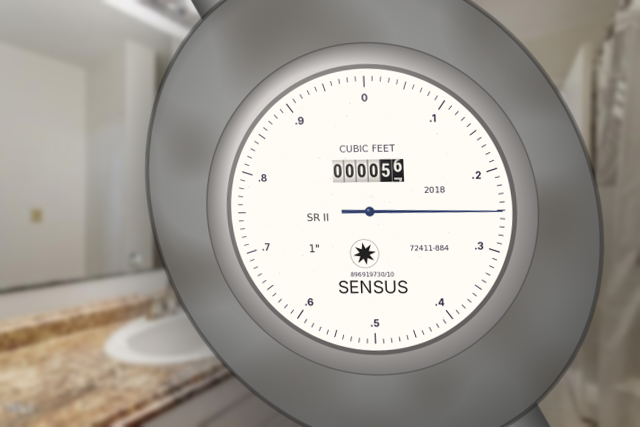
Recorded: 56.25 ft³
